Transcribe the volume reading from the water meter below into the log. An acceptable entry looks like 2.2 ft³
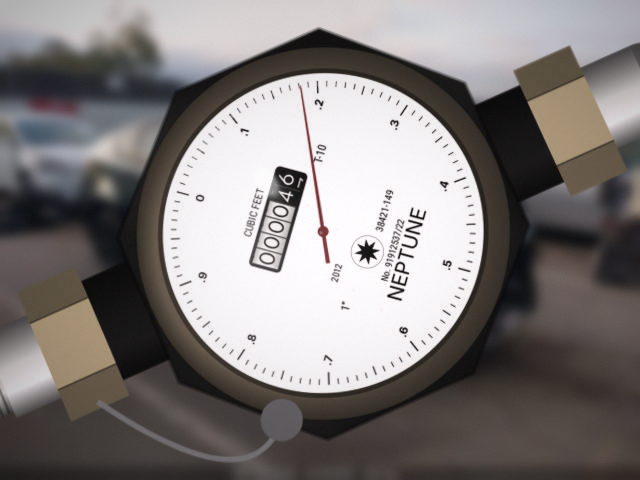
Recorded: 46.18 ft³
